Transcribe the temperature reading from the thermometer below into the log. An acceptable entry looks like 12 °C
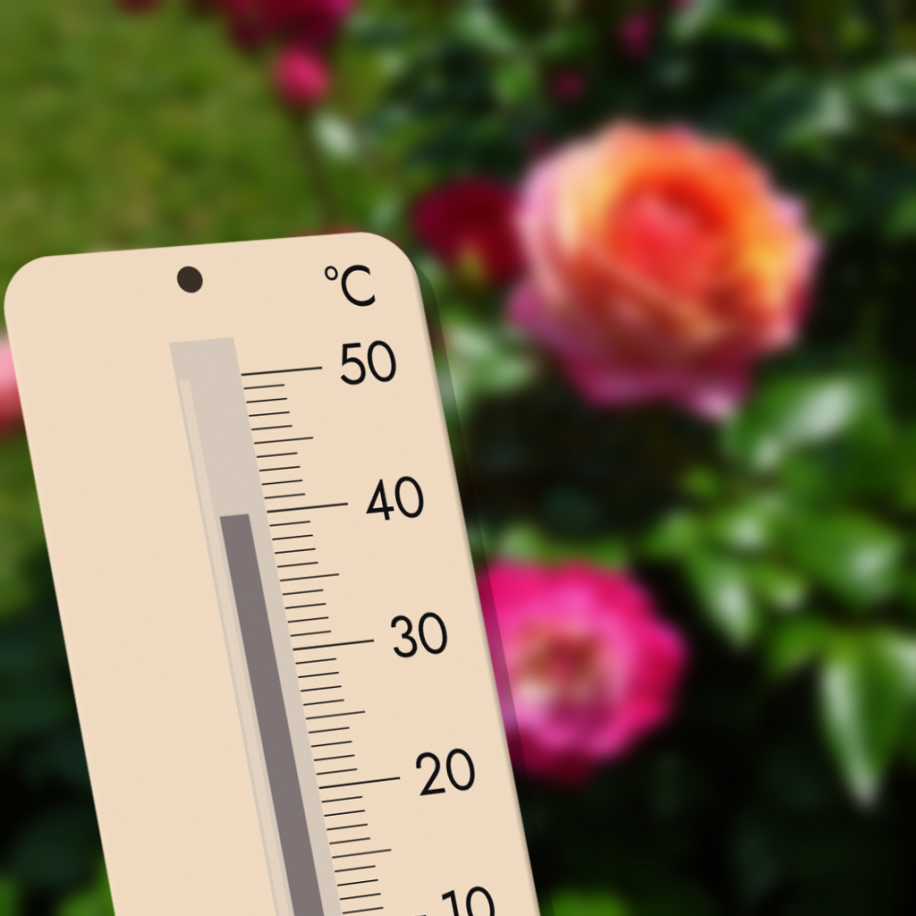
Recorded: 40 °C
